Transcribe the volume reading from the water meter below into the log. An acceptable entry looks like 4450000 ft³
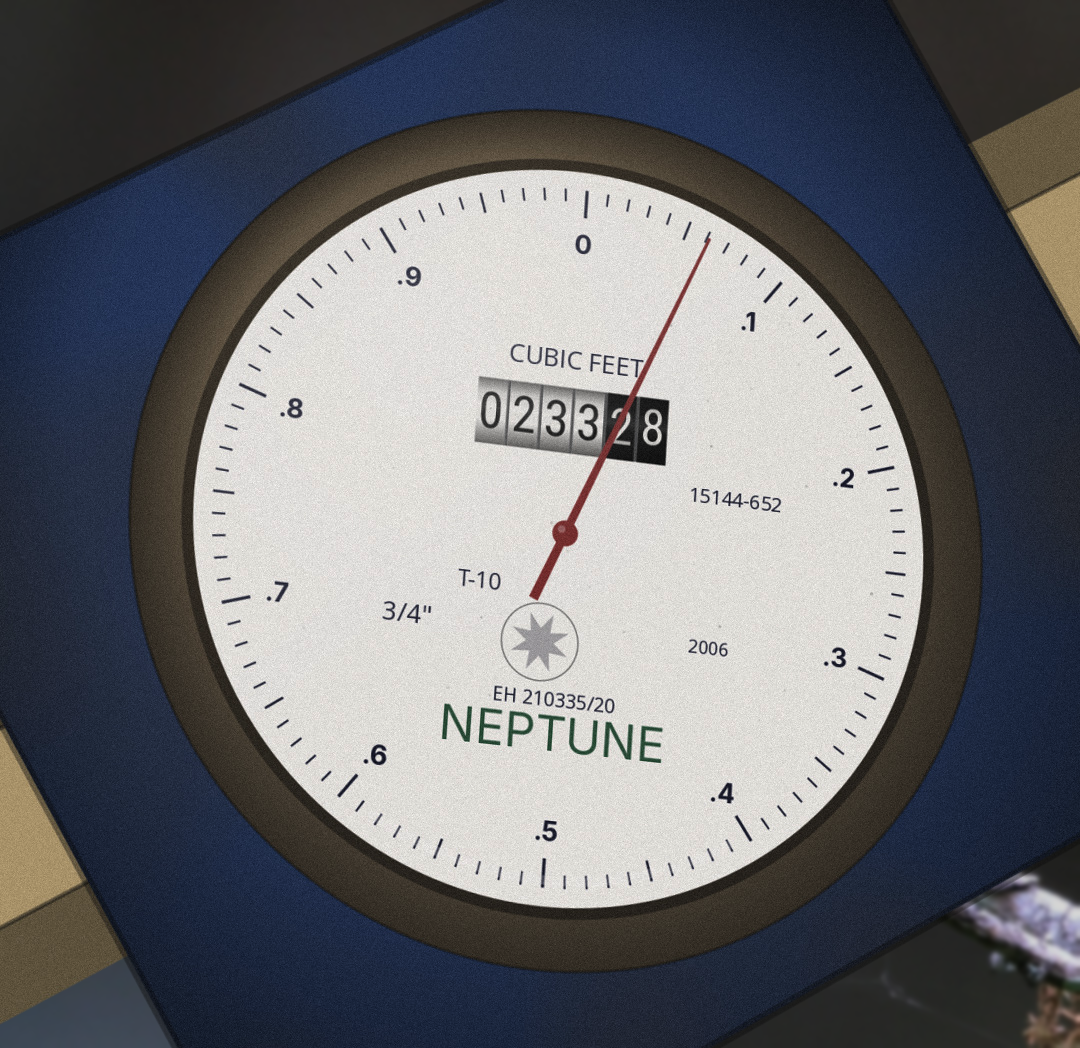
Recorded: 23328.06 ft³
